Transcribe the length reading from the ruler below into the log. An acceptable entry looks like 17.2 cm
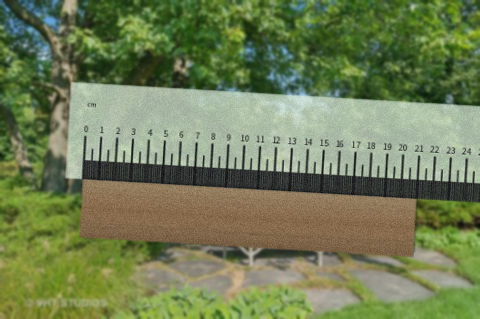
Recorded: 21 cm
